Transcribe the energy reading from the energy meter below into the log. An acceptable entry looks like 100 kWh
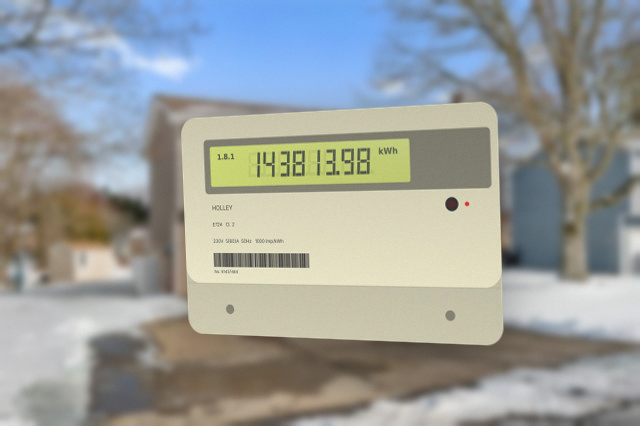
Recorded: 143813.98 kWh
